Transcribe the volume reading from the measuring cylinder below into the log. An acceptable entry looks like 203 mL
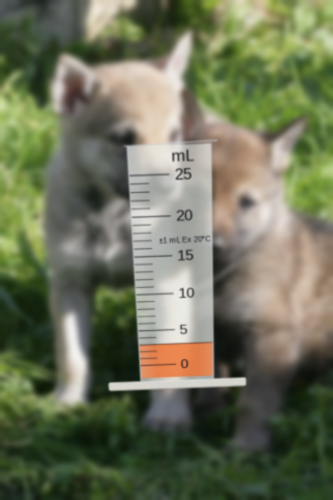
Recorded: 3 mL
